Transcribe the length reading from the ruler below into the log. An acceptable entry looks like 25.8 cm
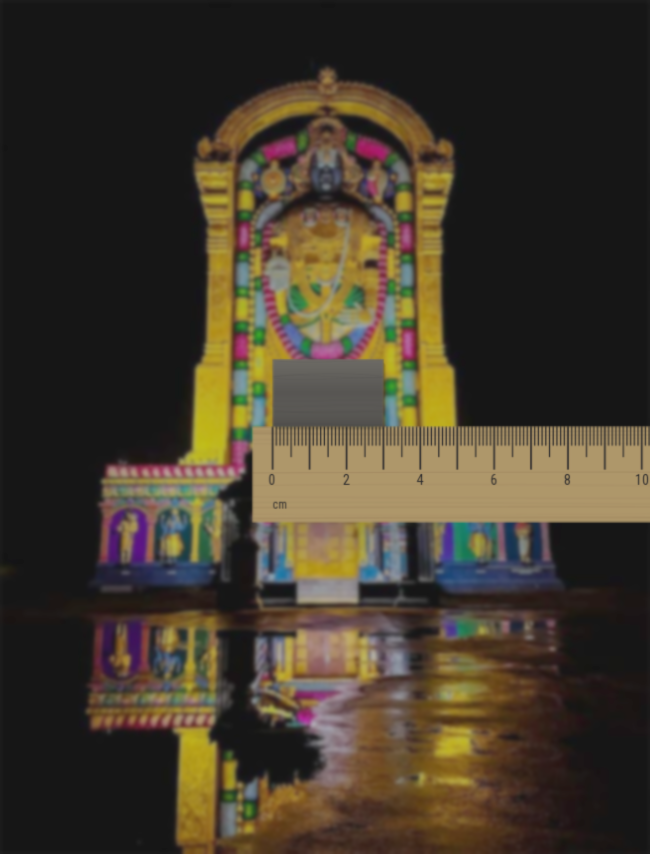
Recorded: 3 cm
